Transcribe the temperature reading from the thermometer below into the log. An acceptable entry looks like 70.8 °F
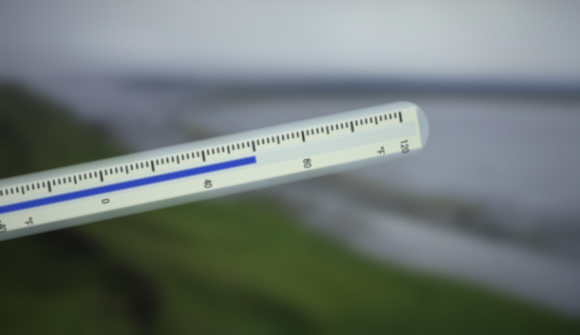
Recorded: 60 °F
